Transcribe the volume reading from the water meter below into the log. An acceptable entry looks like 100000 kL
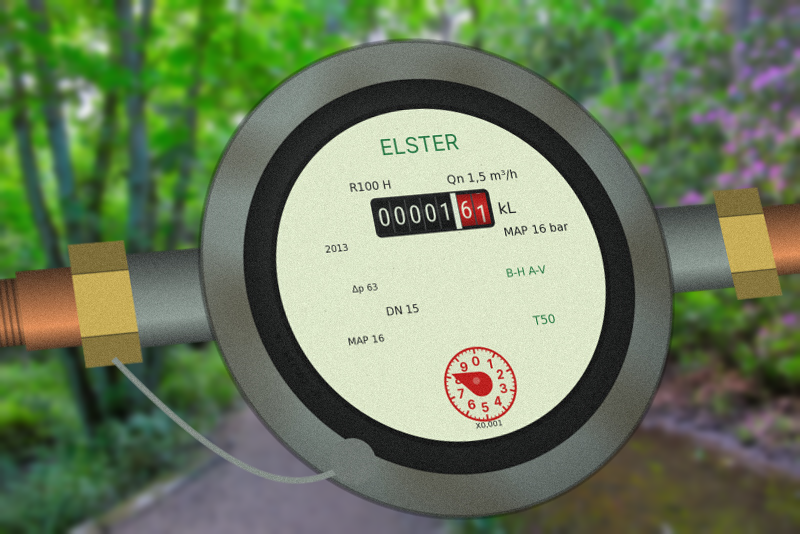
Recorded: 1.608 kL
